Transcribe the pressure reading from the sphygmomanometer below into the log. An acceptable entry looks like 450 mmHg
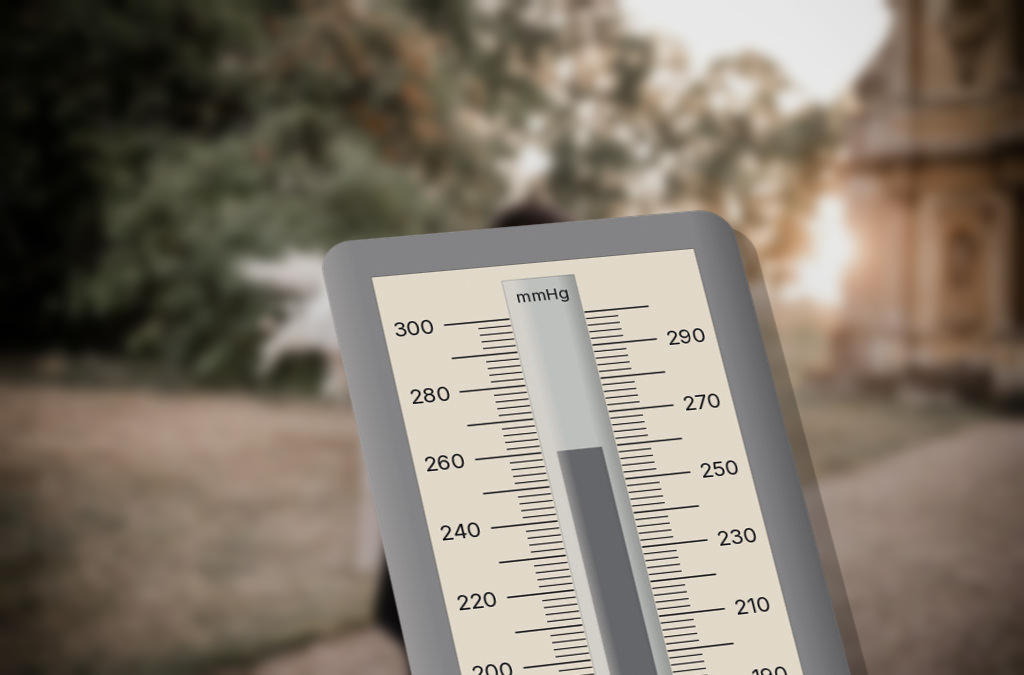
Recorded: 260 mmHg
